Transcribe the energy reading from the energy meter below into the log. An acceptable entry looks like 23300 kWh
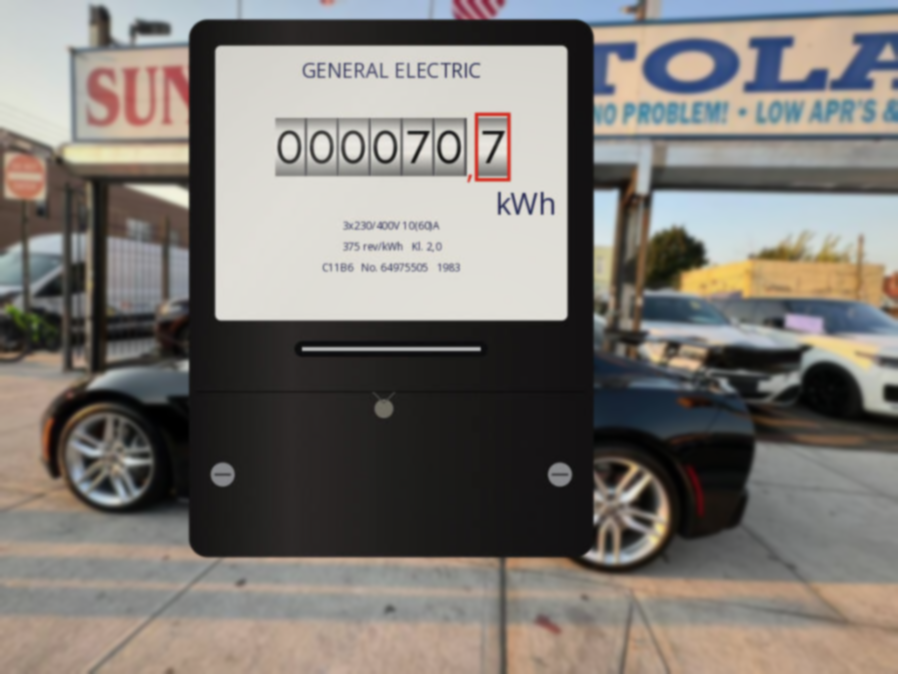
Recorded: 70.7 kWh
